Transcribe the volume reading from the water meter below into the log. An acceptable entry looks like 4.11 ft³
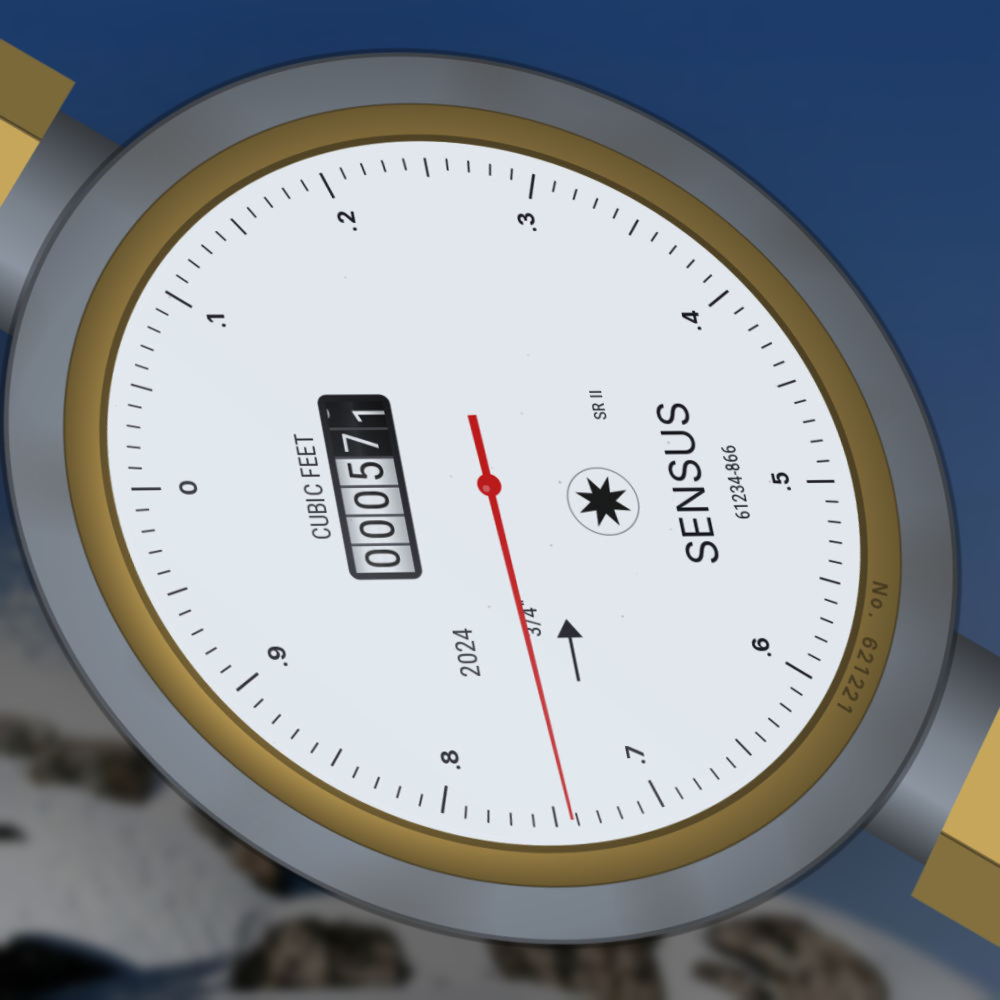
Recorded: 570.74 ft³
